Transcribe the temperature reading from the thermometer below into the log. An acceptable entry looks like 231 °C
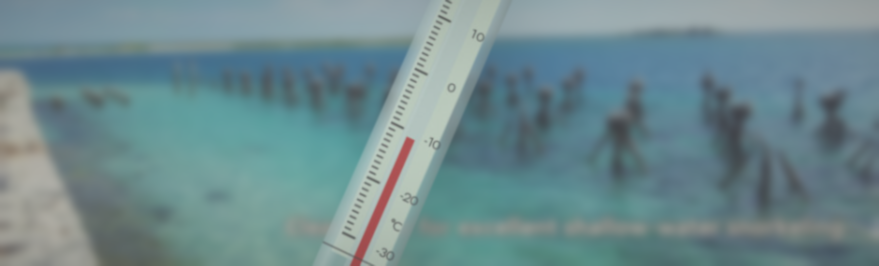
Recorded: -11 °C
